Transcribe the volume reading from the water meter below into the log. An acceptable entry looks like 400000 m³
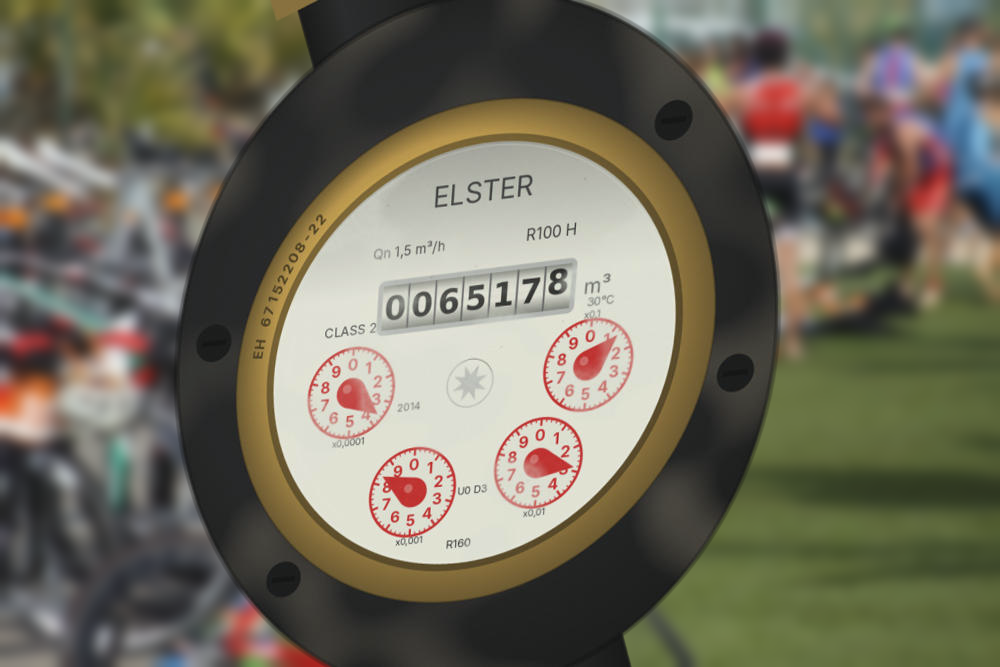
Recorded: 65178.1283 m³
